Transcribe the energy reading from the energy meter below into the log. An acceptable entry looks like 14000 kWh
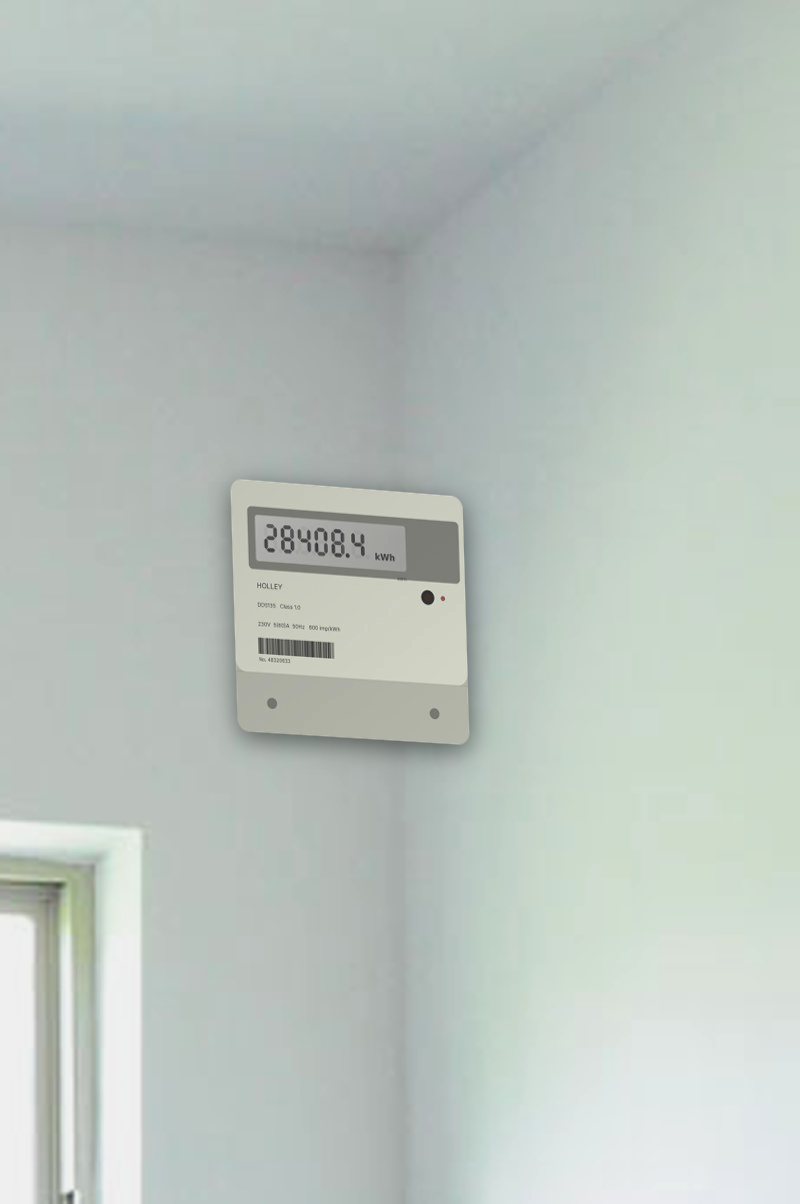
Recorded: 28408.4 kWh
